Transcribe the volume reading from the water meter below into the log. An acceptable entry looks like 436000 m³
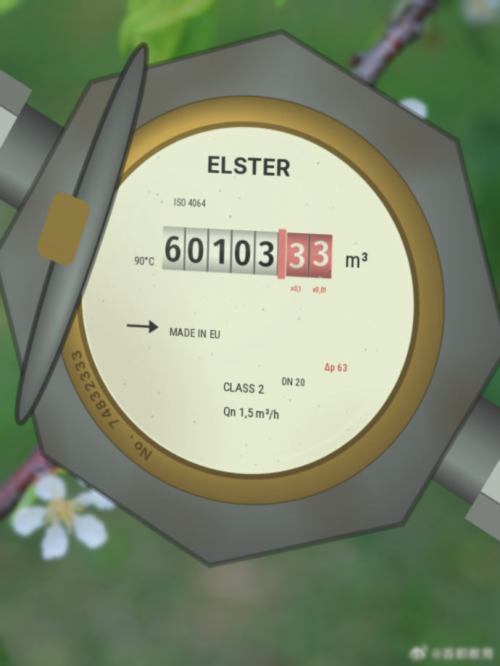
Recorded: 60103.33 m³
